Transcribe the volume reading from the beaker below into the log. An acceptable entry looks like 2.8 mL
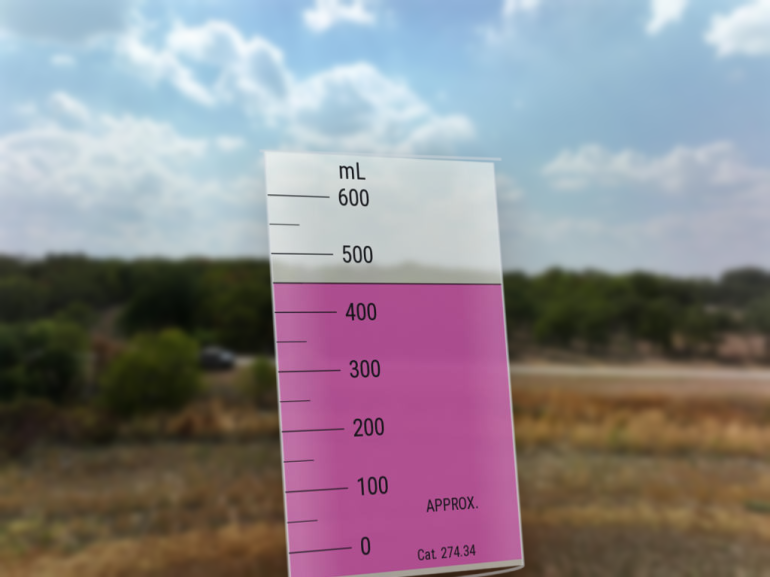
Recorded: 450 mL
